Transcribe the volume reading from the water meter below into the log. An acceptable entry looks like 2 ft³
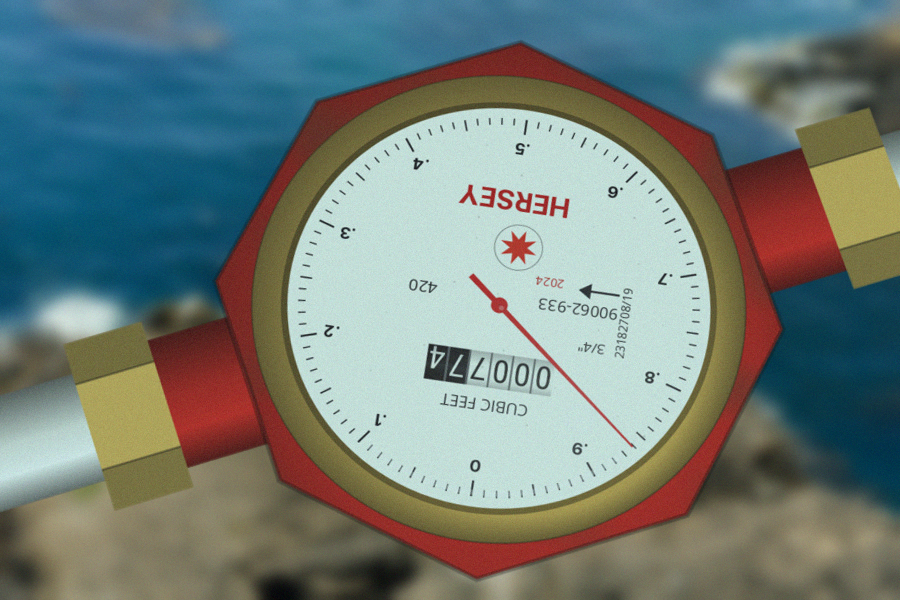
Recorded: 773.86 ft³
